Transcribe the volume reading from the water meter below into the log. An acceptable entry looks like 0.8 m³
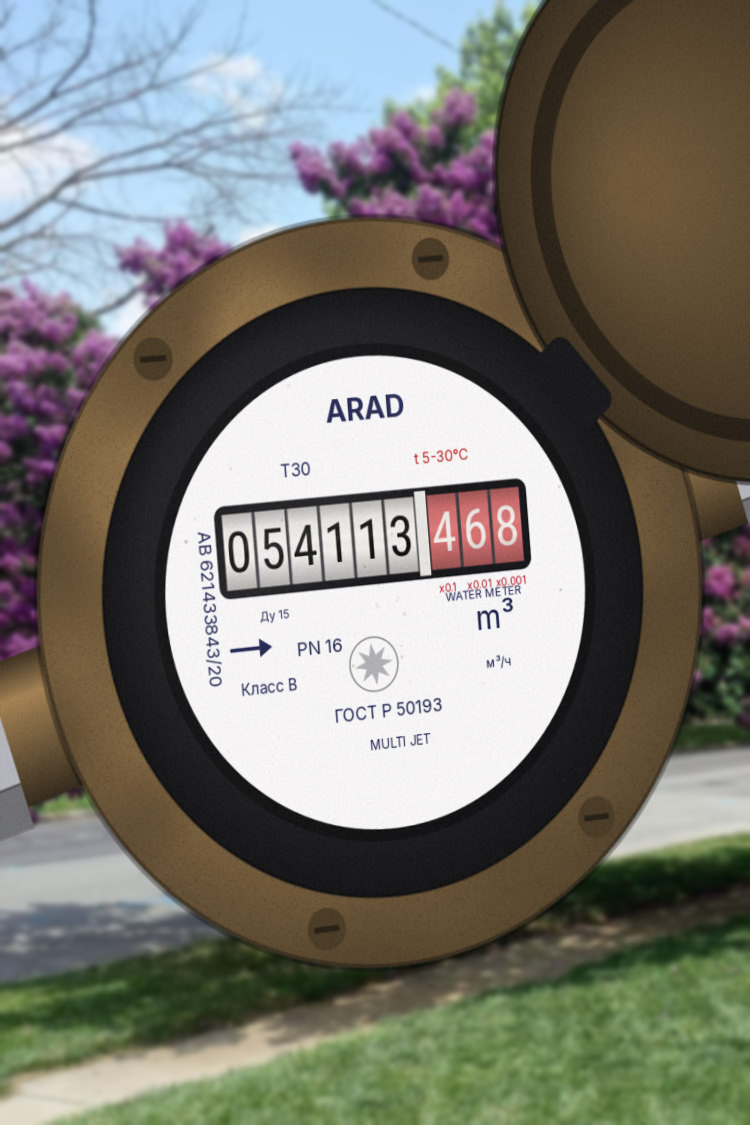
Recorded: 54113.468 m³
